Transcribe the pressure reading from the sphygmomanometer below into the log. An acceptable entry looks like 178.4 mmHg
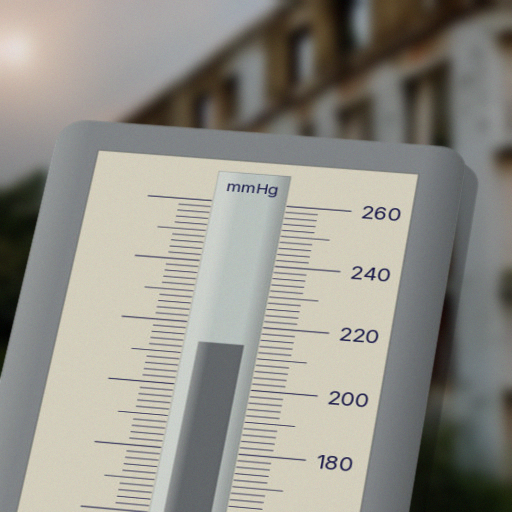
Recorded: 214 mmHg
